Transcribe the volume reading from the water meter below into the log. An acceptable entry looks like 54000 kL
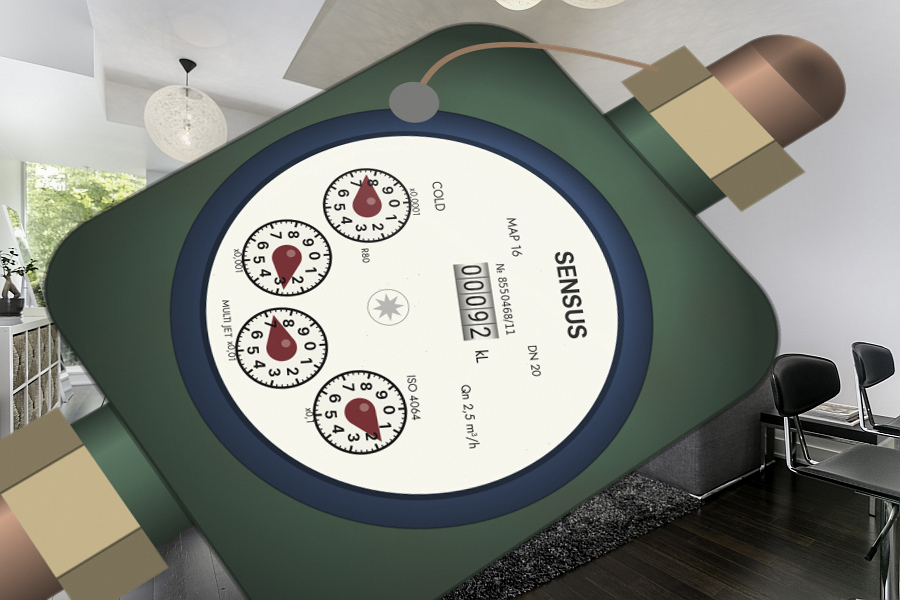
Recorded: 92.1727 kL
